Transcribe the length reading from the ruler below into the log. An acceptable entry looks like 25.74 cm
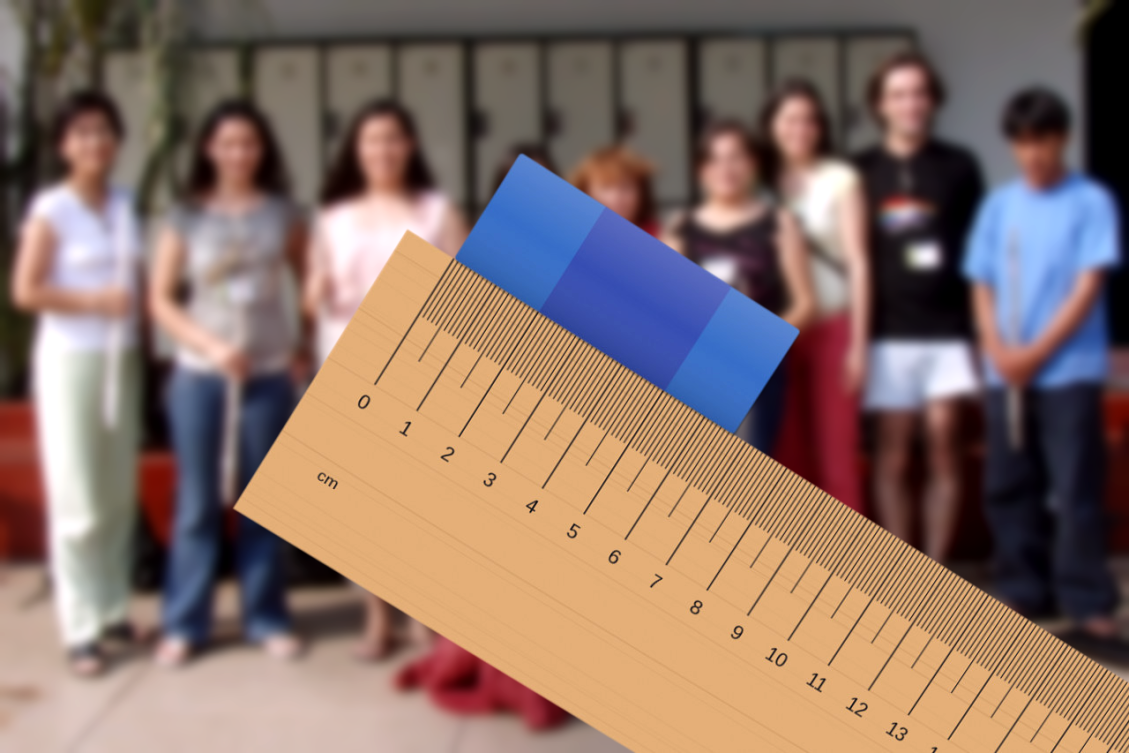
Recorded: 6.7 cm
